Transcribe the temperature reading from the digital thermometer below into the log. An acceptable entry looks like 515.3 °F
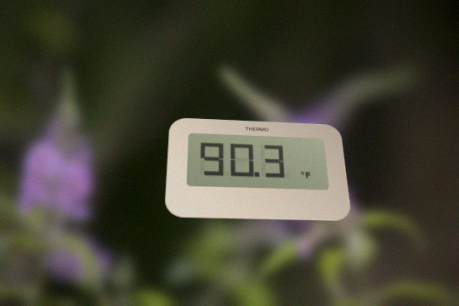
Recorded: 90.3 °F
